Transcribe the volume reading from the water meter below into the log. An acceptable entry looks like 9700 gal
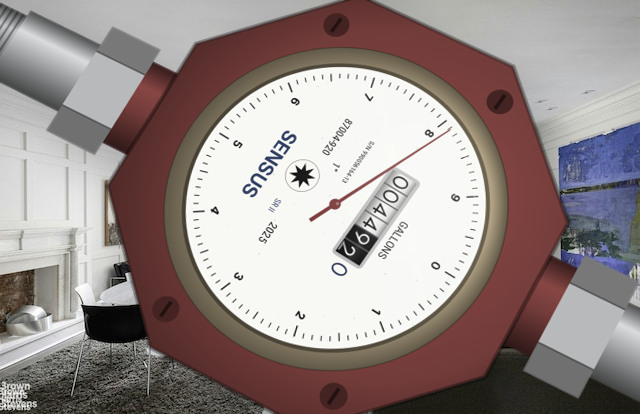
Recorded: 44918.1 gal
